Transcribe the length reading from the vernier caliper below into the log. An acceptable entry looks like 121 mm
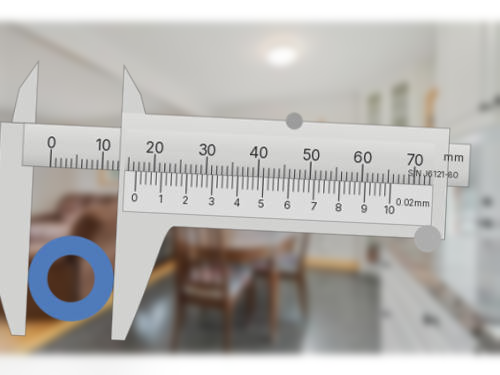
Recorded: 16.5 mm
